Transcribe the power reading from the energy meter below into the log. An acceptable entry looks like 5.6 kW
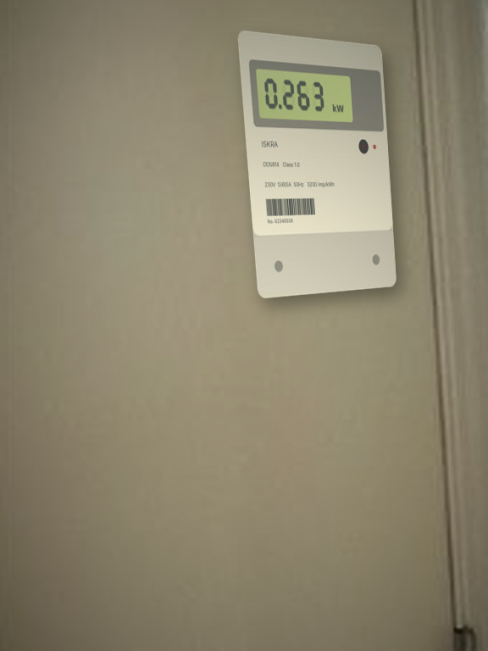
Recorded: 0.263 kW
